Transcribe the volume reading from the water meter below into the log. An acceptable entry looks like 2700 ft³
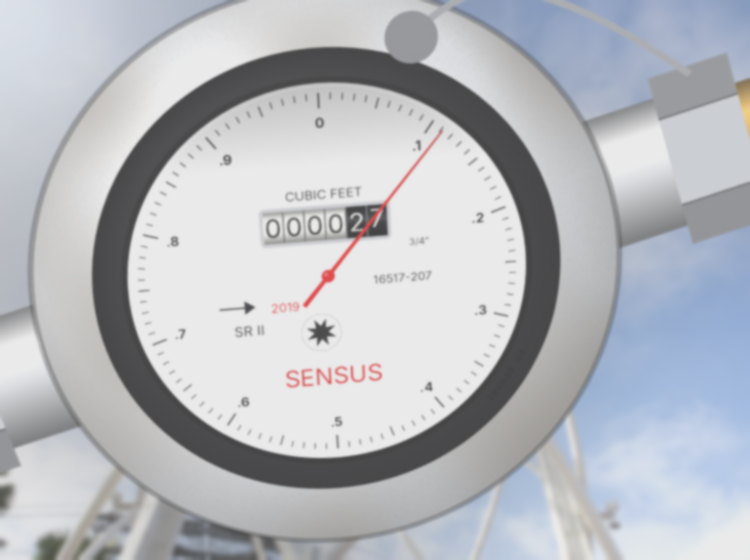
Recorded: 27.11 ft³
